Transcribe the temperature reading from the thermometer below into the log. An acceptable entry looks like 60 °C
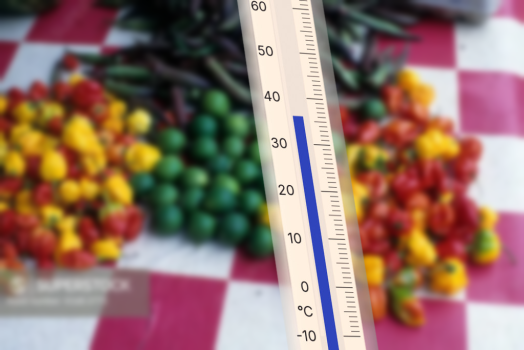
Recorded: 36 °C
